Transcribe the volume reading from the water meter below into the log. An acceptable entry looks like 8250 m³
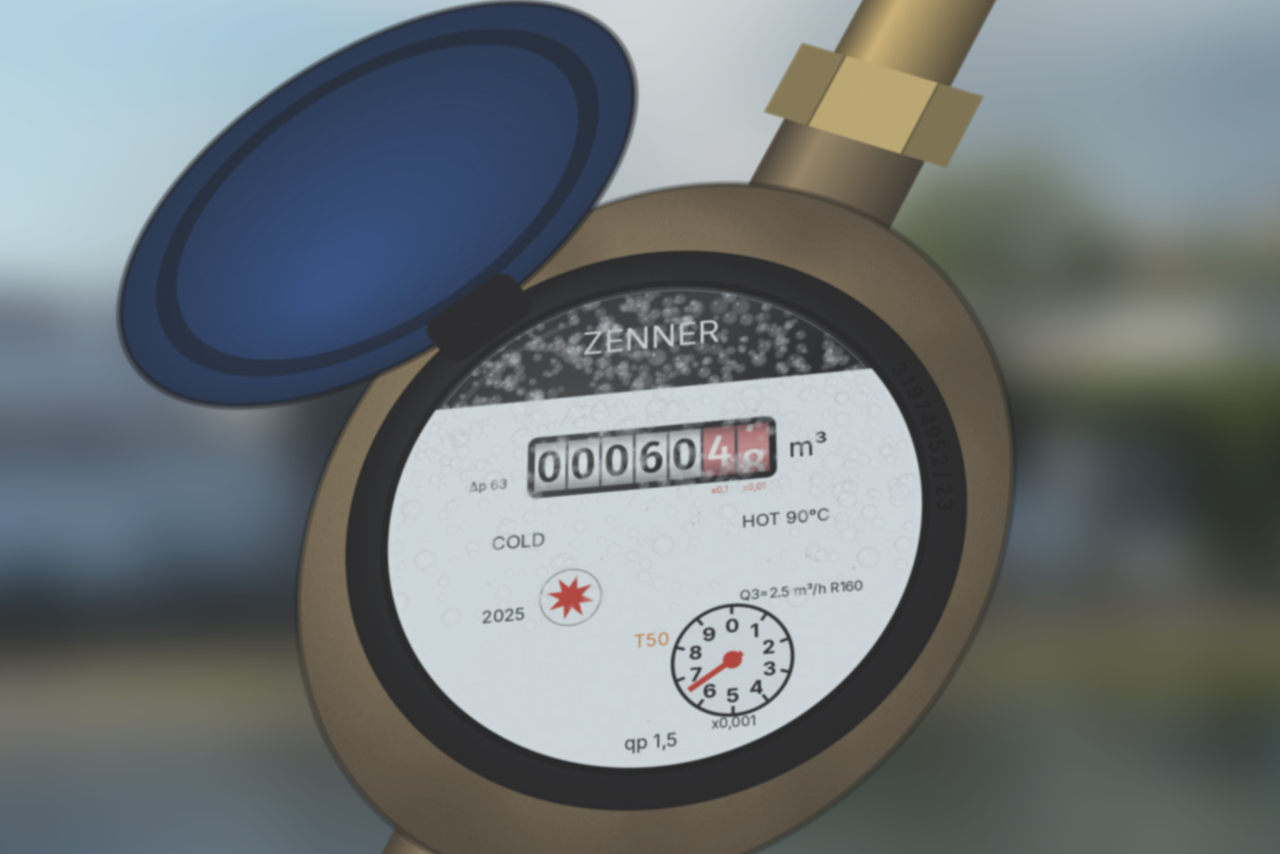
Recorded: 60.476 m³
